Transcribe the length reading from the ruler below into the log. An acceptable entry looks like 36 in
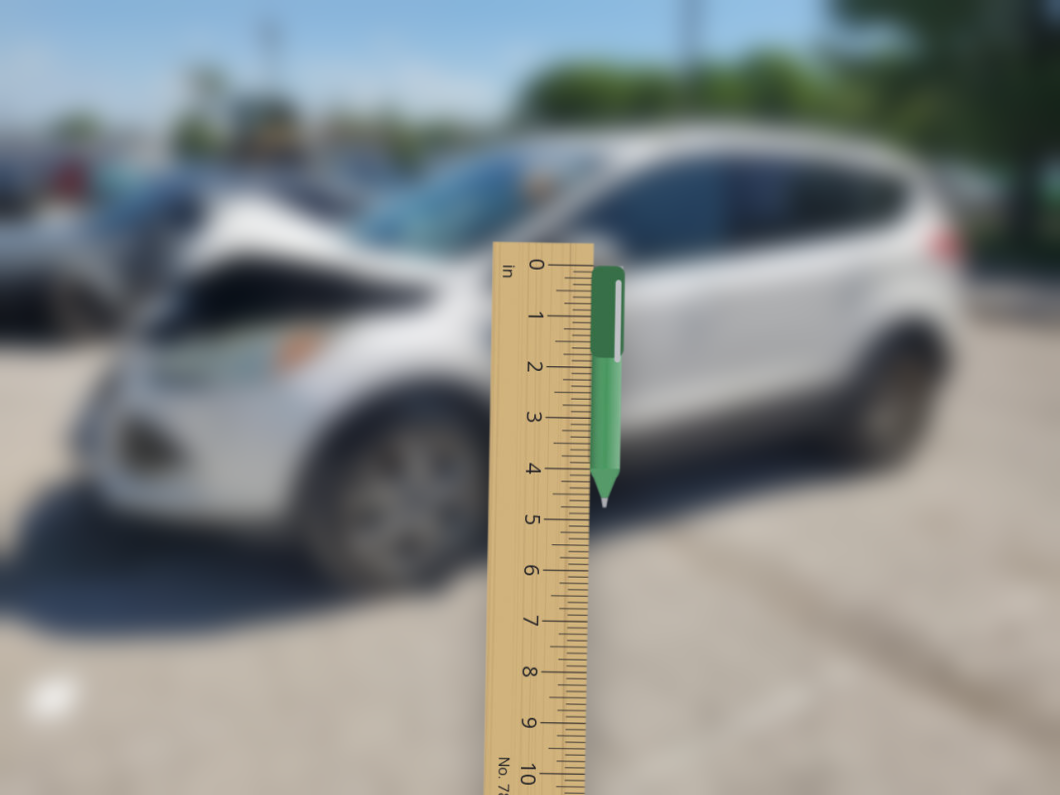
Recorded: 4.75 in
